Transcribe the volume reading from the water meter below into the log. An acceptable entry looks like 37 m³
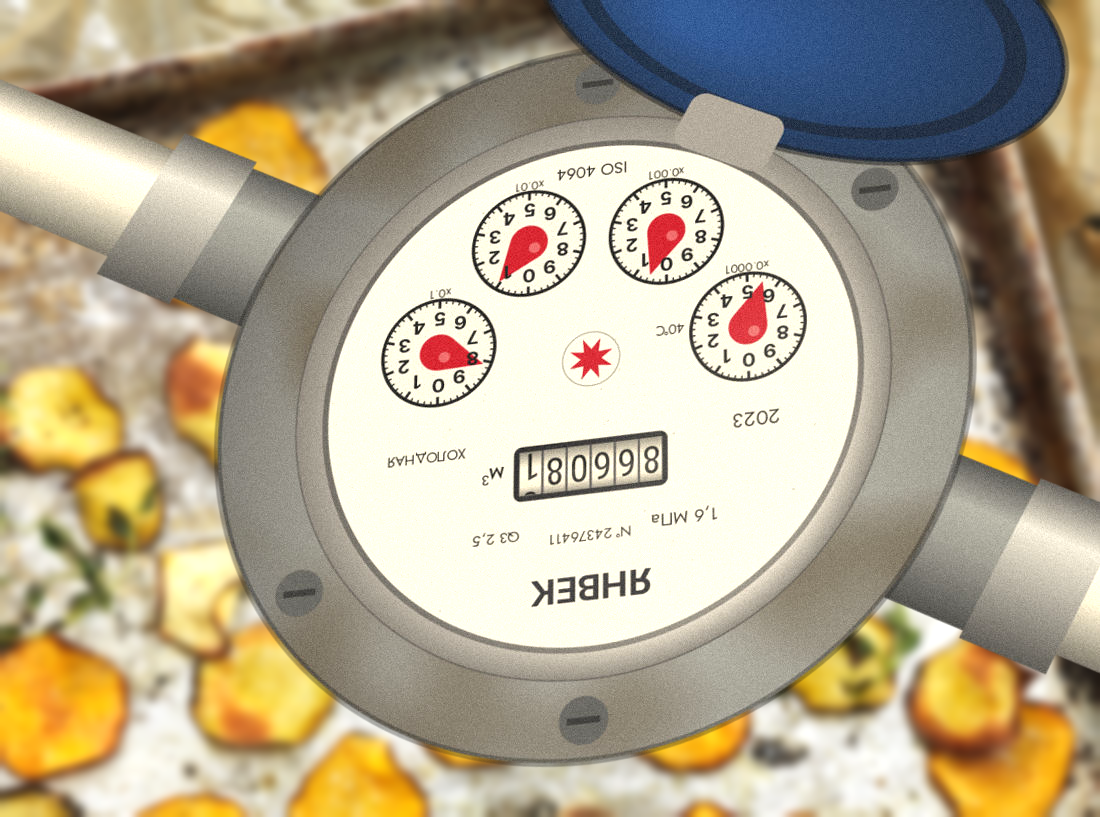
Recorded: 866080.8105 m³
